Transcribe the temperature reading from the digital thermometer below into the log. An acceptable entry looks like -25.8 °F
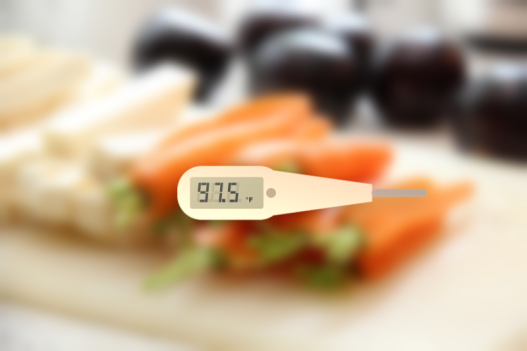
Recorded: 97.5 °F
